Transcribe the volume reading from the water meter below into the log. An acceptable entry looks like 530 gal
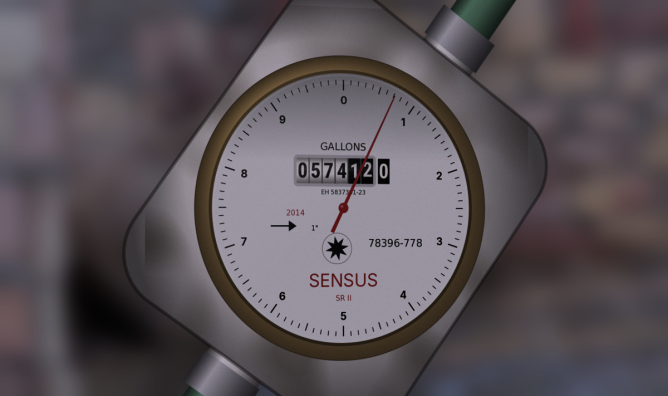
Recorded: 574120.7 gal
